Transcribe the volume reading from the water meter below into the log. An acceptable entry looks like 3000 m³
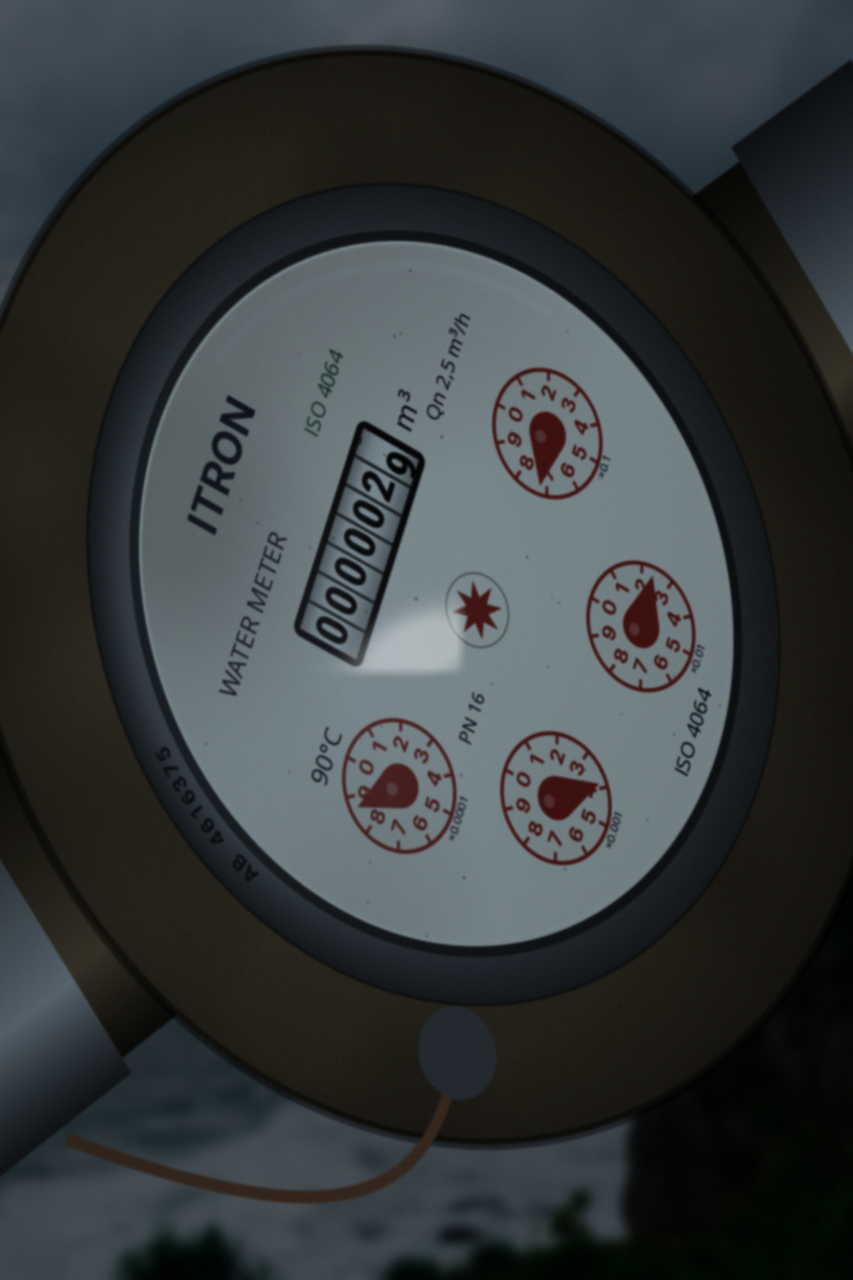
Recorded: 28.7238 m³
